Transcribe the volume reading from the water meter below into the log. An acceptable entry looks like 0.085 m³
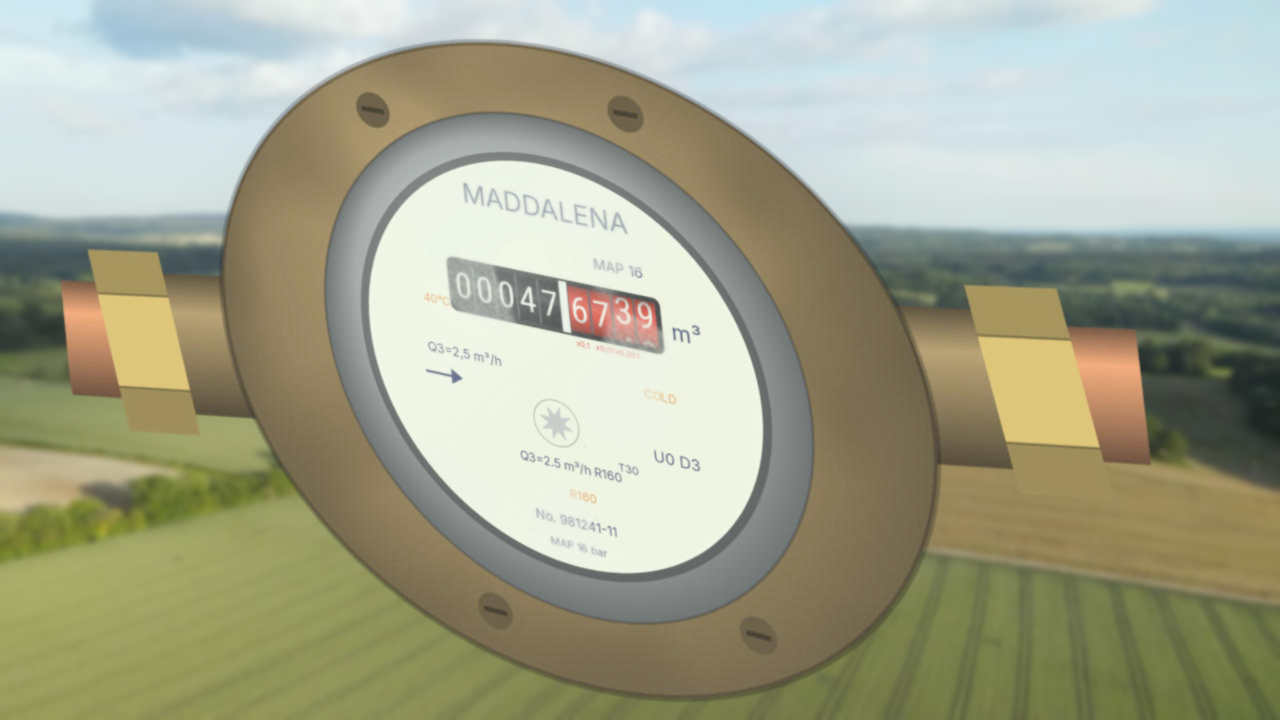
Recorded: 47.6739 m³
